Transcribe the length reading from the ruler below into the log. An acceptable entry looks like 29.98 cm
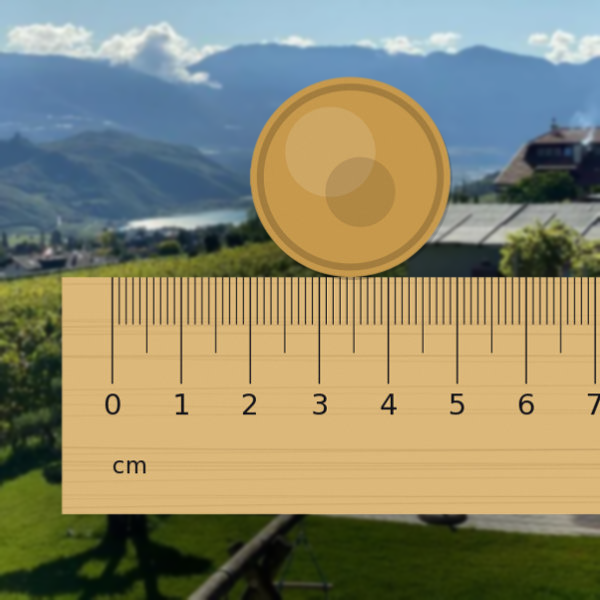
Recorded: 2.9 cm
